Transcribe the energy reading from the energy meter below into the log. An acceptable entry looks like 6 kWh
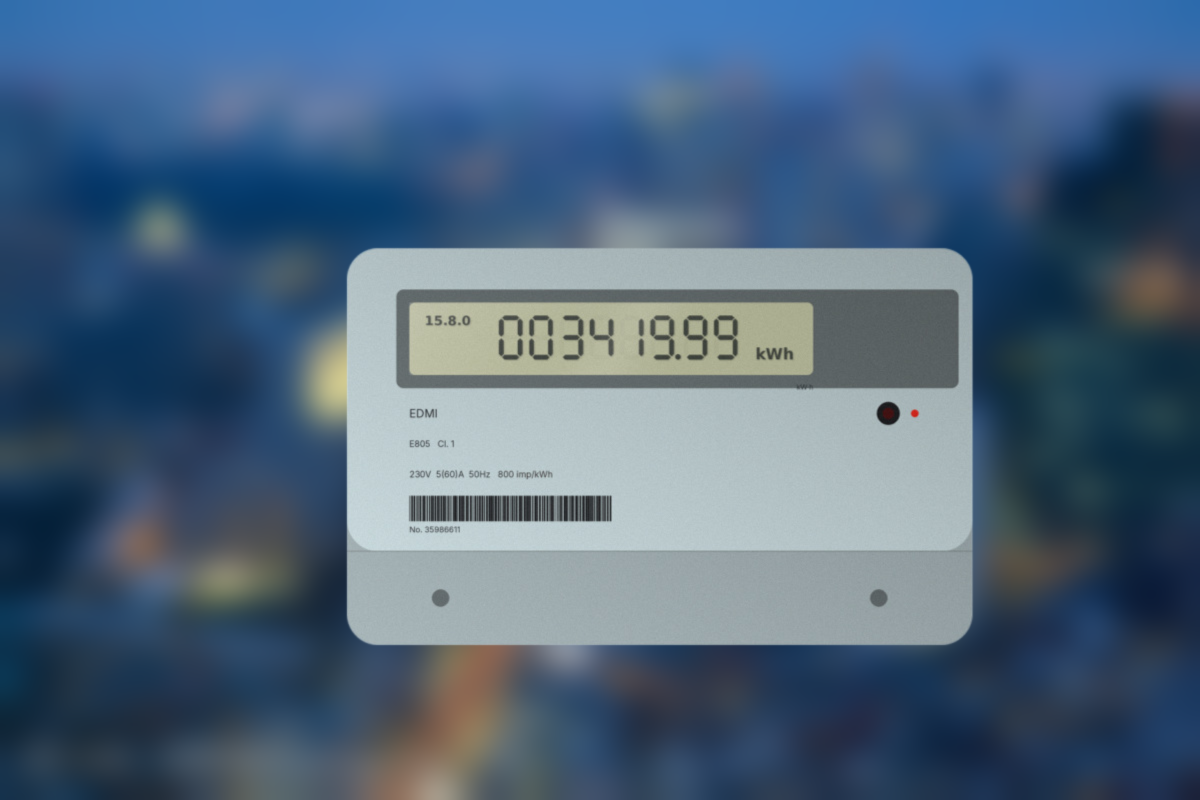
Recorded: 3419.99 kWh
